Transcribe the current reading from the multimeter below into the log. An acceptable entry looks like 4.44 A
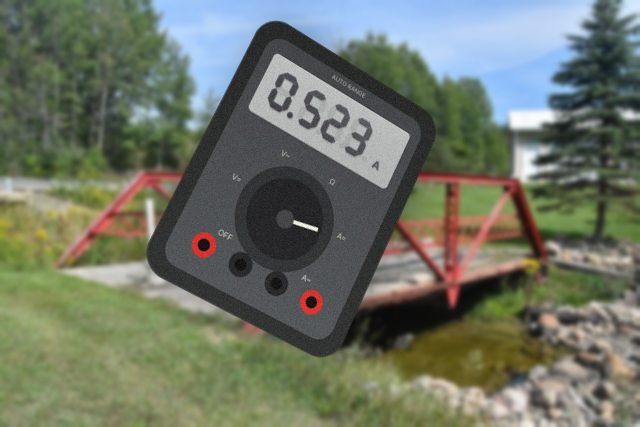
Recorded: 0.523 A
